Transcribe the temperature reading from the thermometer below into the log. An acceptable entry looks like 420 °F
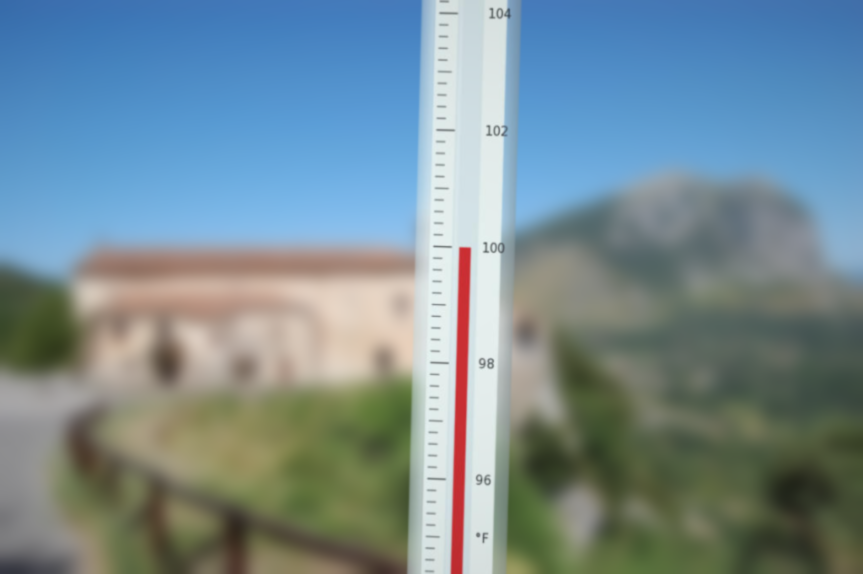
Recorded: 100 °F
